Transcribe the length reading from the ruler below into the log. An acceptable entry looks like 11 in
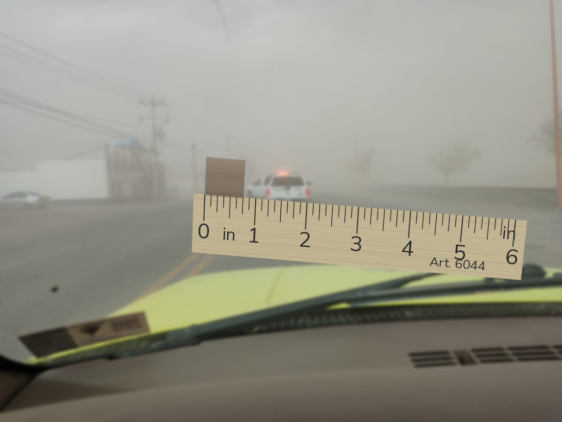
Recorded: 0.75 in
